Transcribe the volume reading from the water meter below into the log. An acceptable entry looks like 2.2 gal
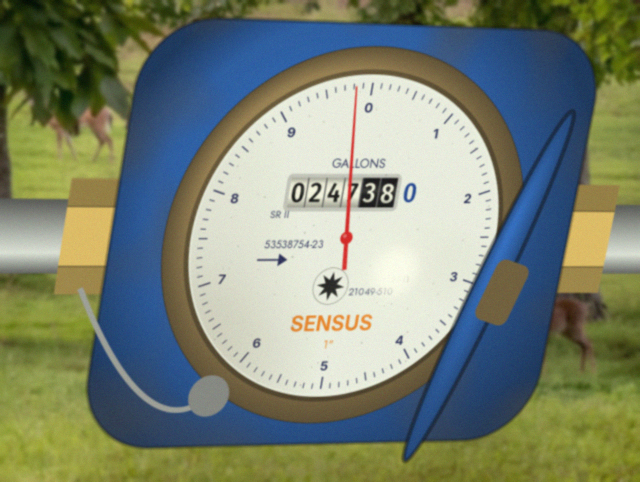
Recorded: 247379.8 gal
